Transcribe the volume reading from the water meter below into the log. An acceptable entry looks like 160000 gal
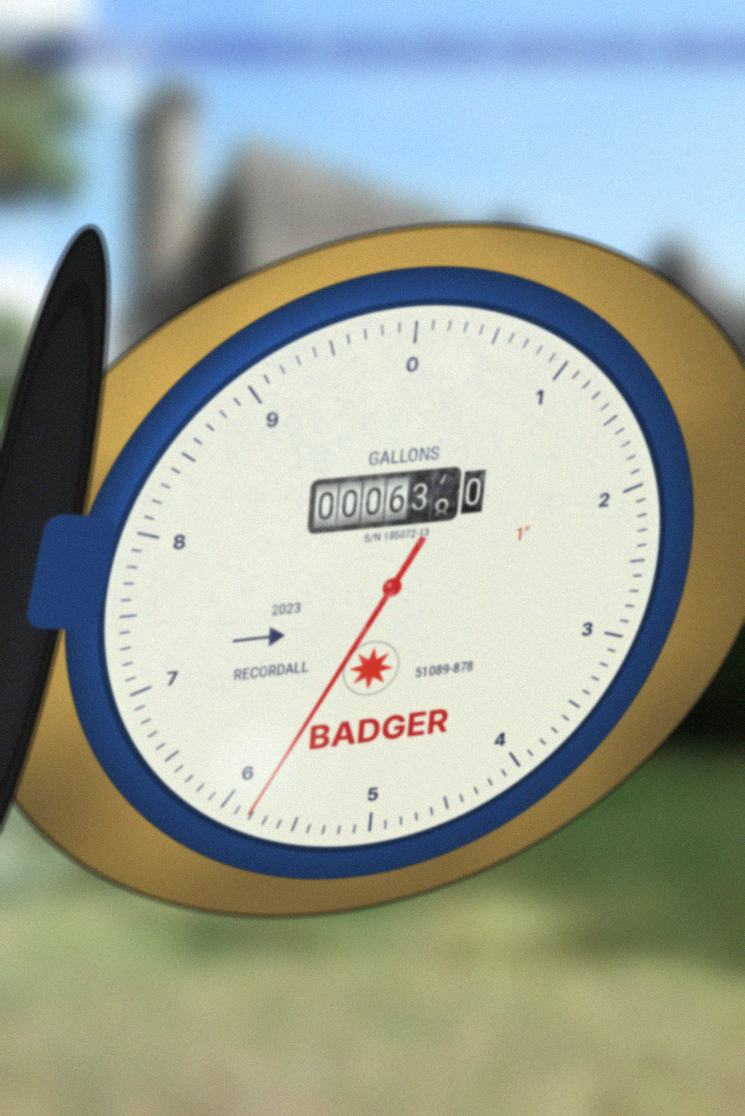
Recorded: 6375.8 gal
